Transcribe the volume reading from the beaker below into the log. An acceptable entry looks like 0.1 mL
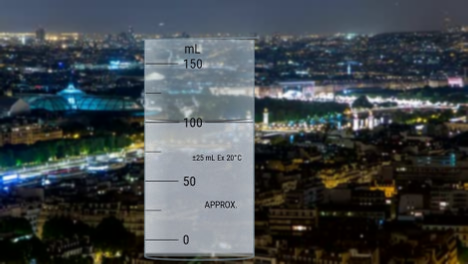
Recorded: 100 mL
